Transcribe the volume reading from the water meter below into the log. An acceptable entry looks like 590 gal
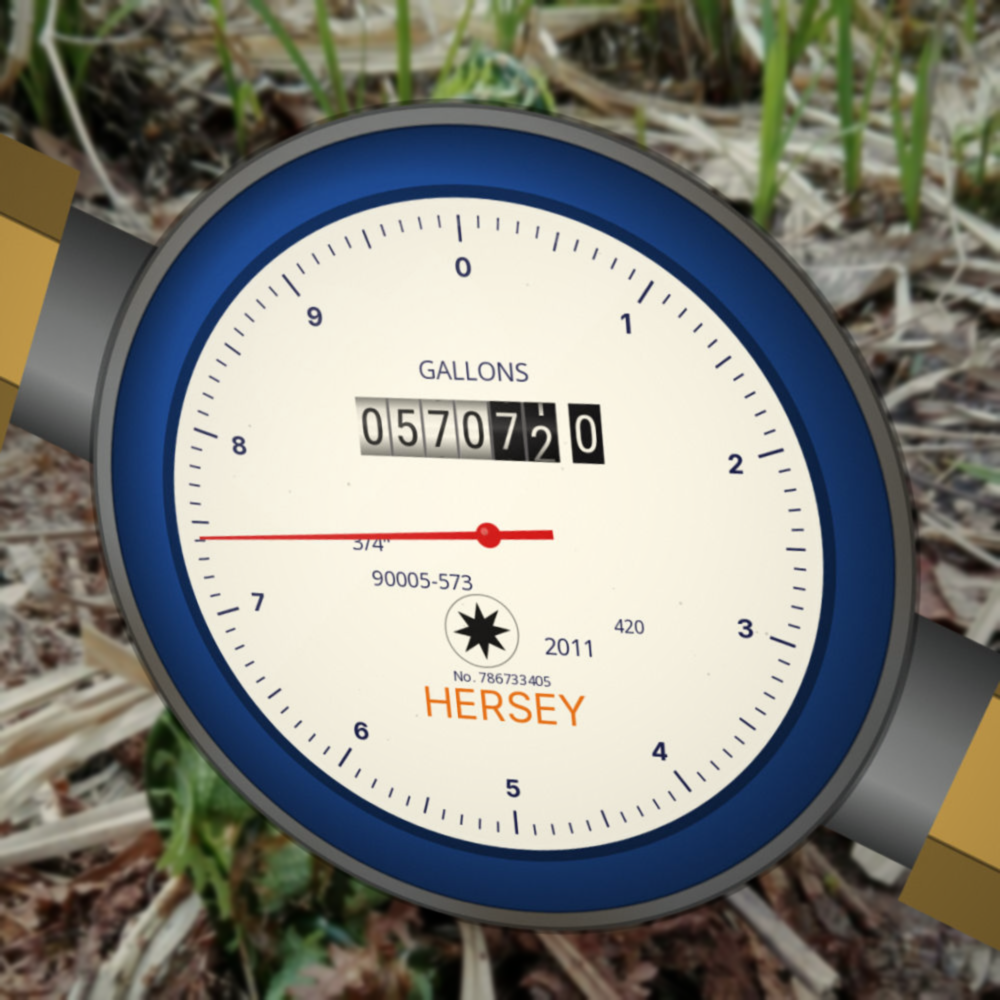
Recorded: 570717.4 gal
